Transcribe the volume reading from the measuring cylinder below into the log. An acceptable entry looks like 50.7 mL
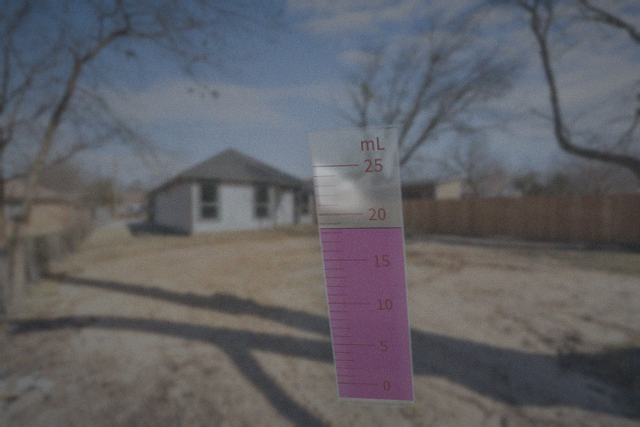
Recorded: 18.5 mL
